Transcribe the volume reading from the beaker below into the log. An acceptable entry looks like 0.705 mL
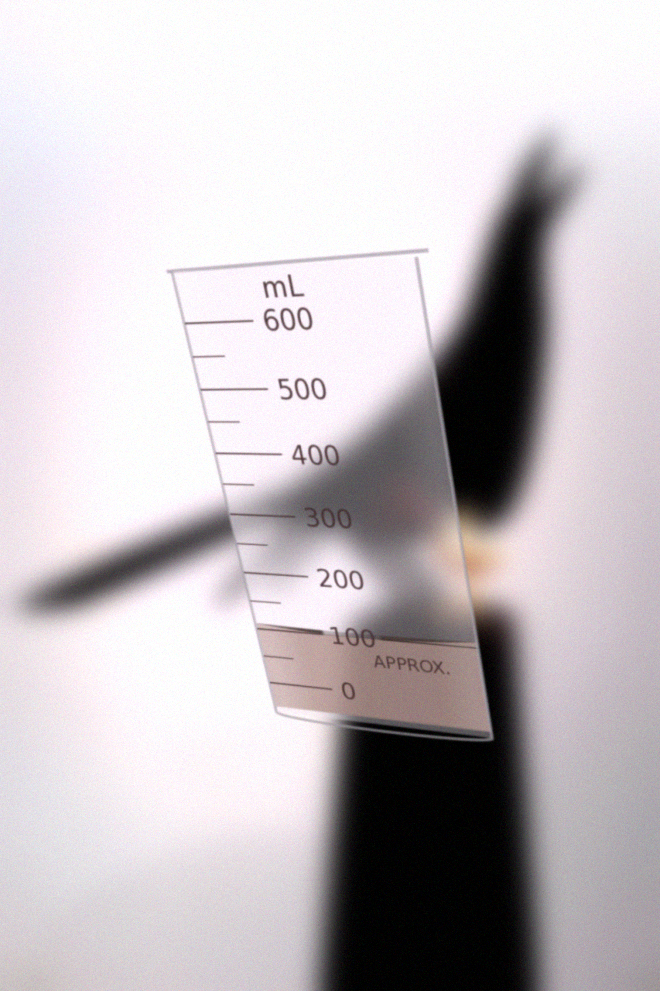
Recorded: 100 mL
